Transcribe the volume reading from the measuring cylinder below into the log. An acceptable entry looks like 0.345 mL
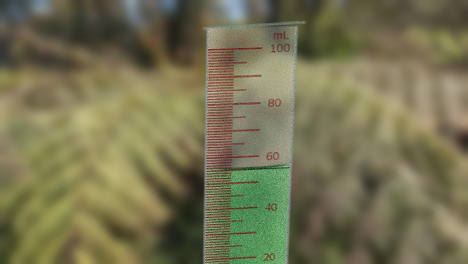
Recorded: 55 mL
